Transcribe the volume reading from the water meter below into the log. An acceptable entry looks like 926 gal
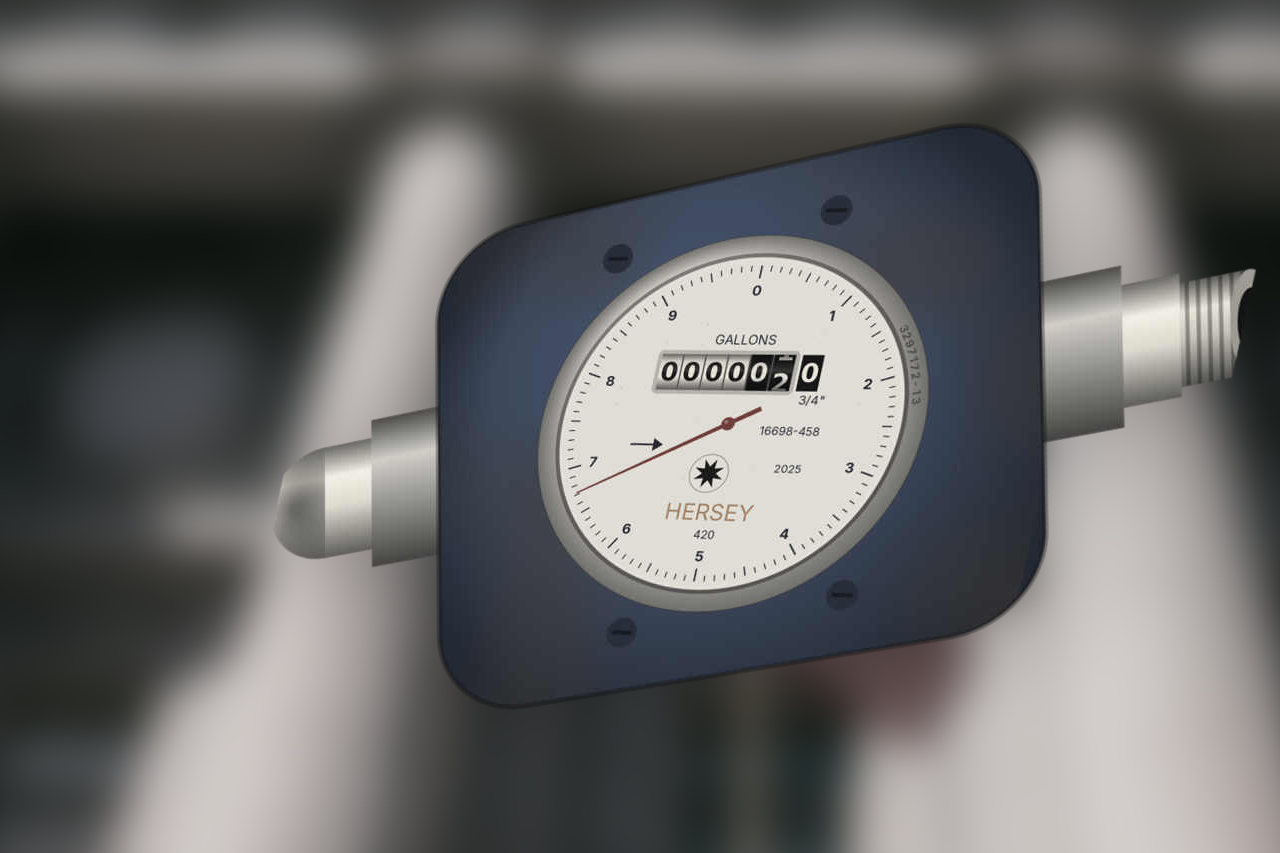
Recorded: 16.7 gal
